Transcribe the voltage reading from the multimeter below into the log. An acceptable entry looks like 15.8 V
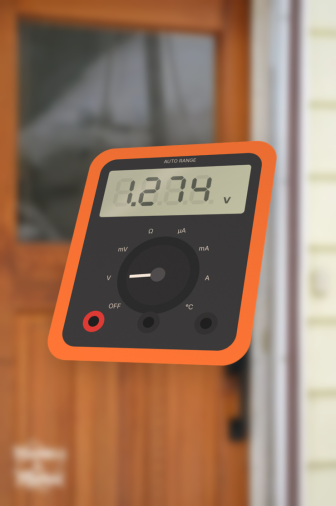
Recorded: 1.274 V
